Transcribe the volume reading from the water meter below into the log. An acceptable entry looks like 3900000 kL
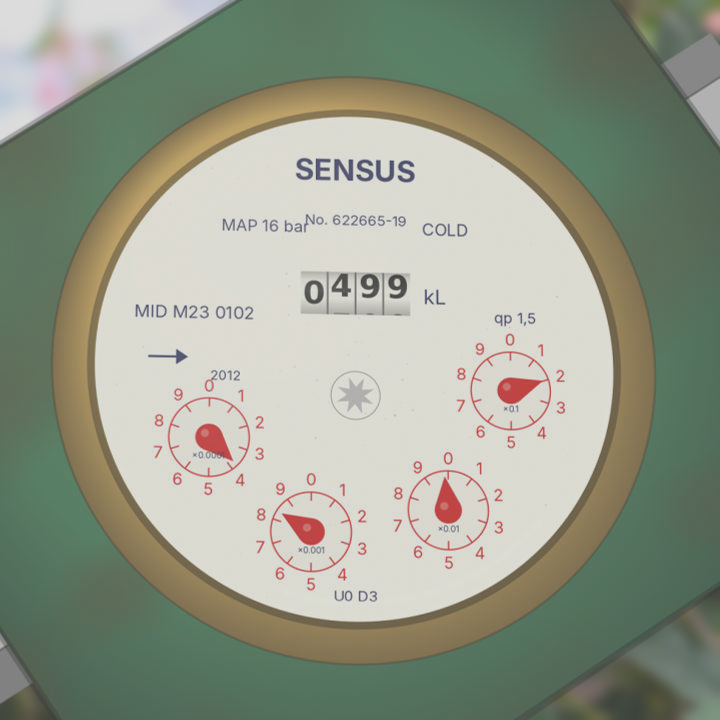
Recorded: 499.1983 kL
